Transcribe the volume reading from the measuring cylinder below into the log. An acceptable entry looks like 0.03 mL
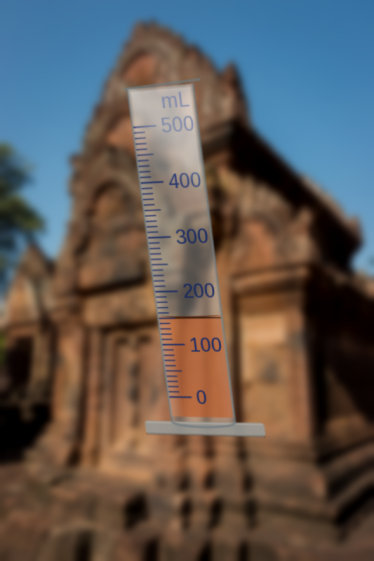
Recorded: 150 mL
